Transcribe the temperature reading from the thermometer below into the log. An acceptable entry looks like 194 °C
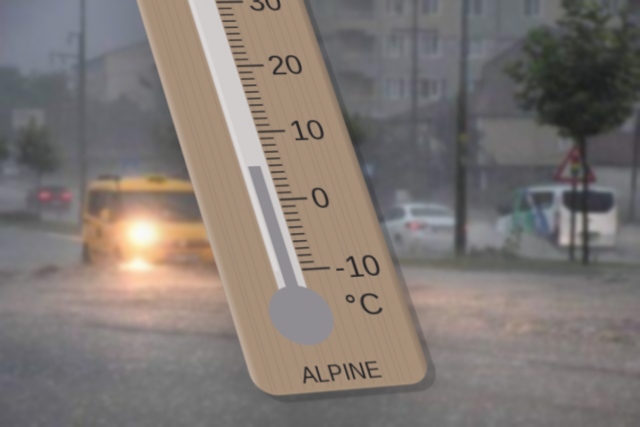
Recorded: 5 °C
